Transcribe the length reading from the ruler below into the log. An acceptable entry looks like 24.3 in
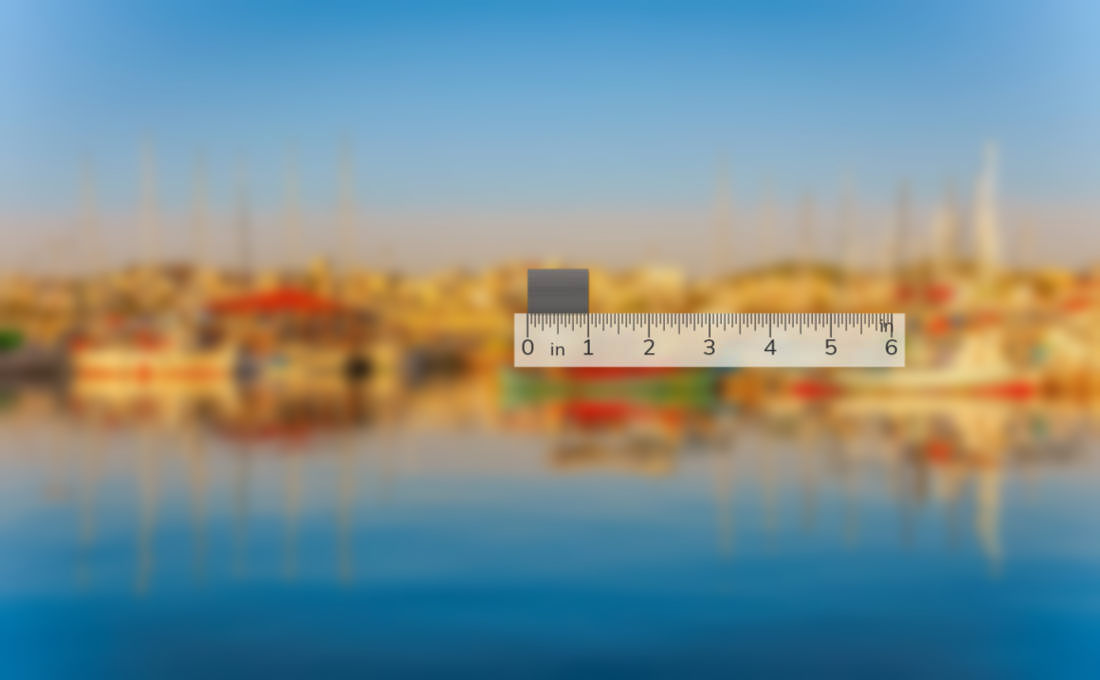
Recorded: 1 in
